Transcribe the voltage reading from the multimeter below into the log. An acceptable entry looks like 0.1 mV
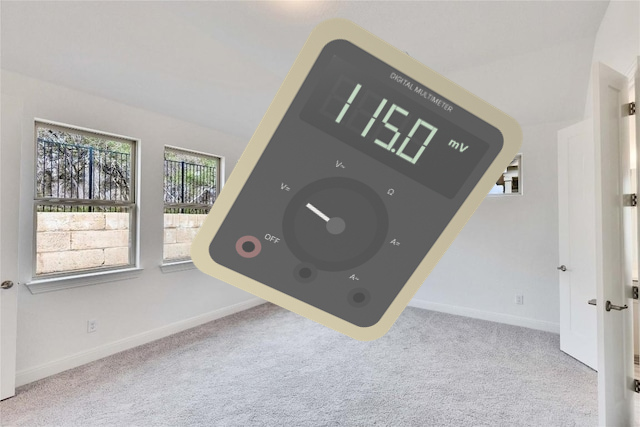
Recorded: 115.0 mV
